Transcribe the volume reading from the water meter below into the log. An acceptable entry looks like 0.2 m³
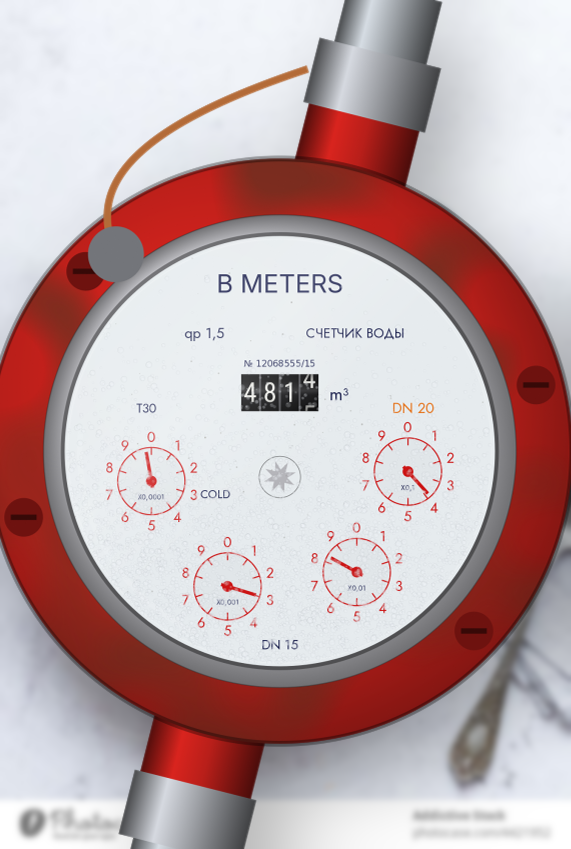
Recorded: 4814.3829 m³
